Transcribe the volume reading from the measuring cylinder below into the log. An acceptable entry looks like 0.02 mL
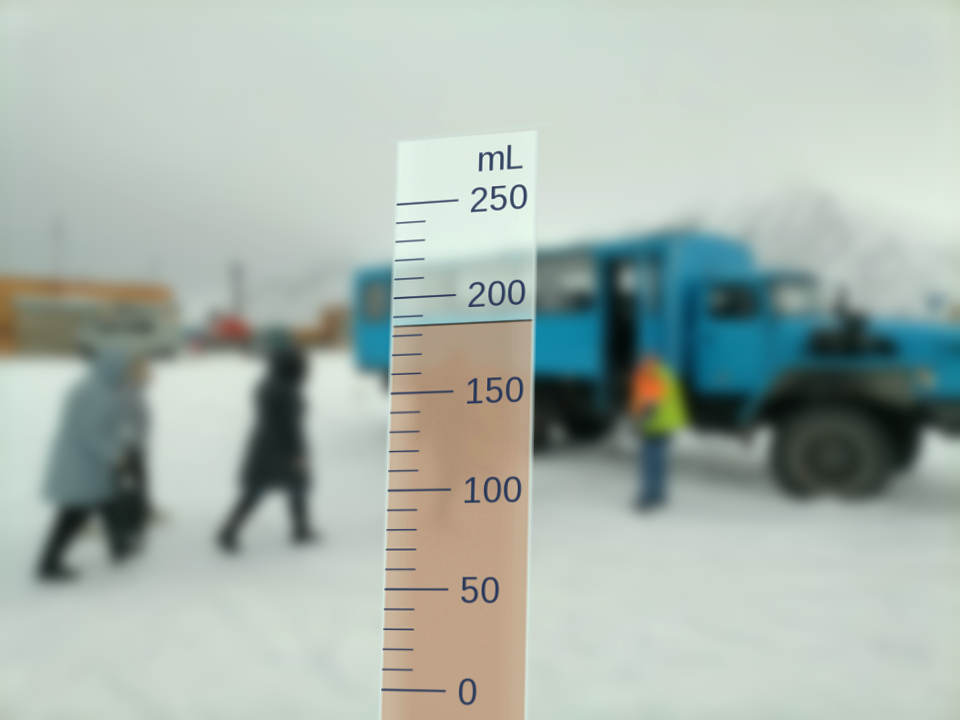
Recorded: 185 mL
